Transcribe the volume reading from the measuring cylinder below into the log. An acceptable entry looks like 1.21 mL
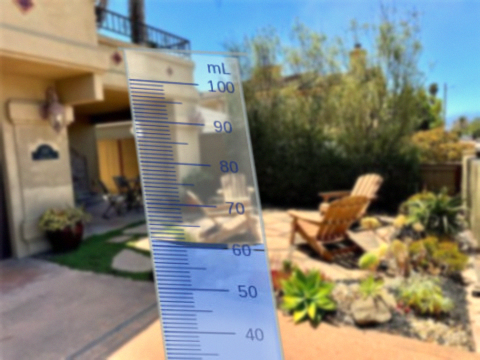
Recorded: 60 mL
